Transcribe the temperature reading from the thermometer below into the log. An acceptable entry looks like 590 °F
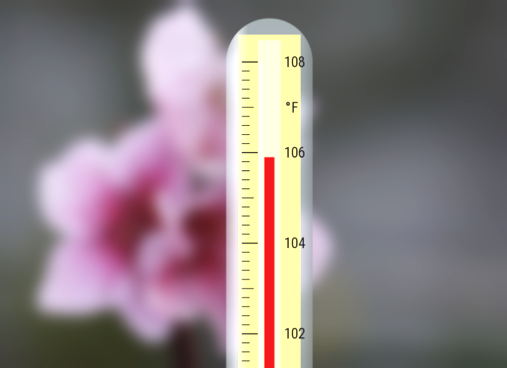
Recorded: 105.9 °F
